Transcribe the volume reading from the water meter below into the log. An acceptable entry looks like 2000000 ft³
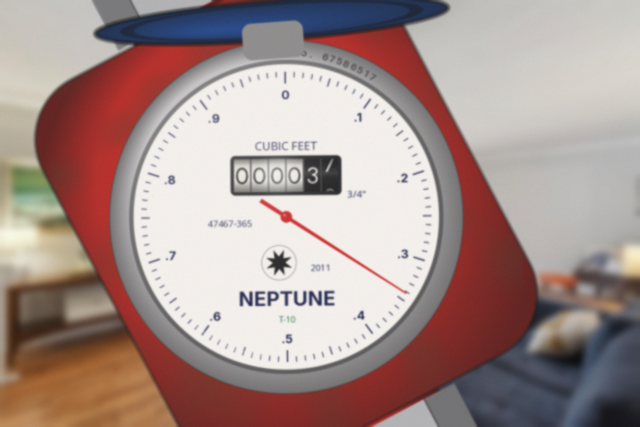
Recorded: 37.34 ft³
